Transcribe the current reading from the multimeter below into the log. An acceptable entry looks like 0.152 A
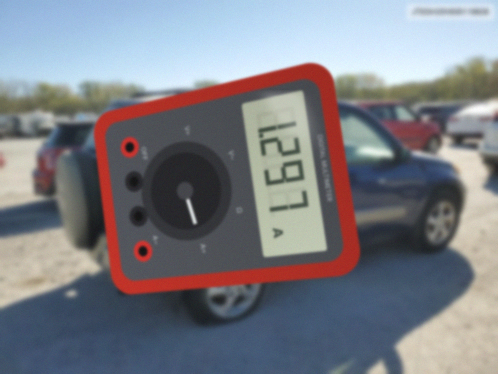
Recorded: 1.297 A
